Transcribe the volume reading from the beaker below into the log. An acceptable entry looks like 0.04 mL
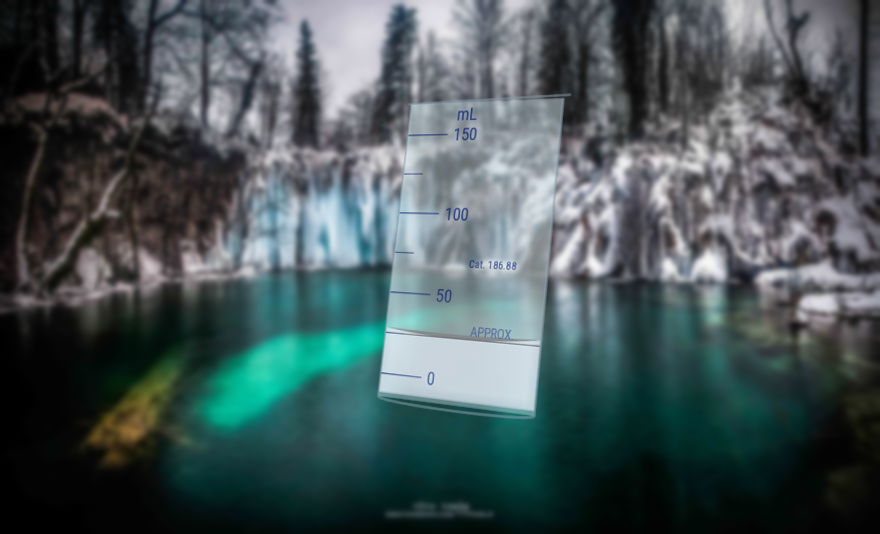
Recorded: 25 mL
